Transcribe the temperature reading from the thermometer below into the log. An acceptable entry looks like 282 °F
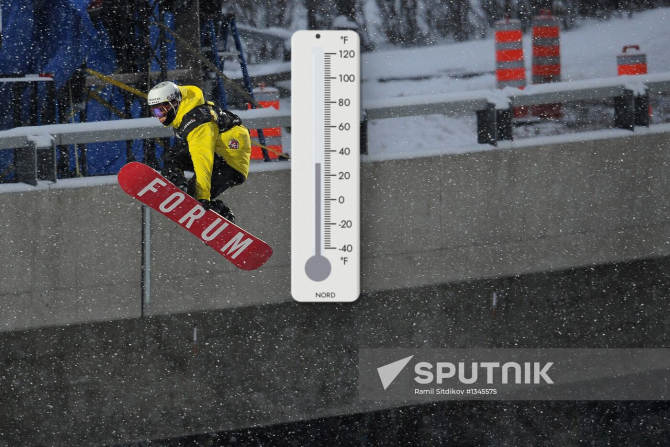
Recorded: 30 °F
